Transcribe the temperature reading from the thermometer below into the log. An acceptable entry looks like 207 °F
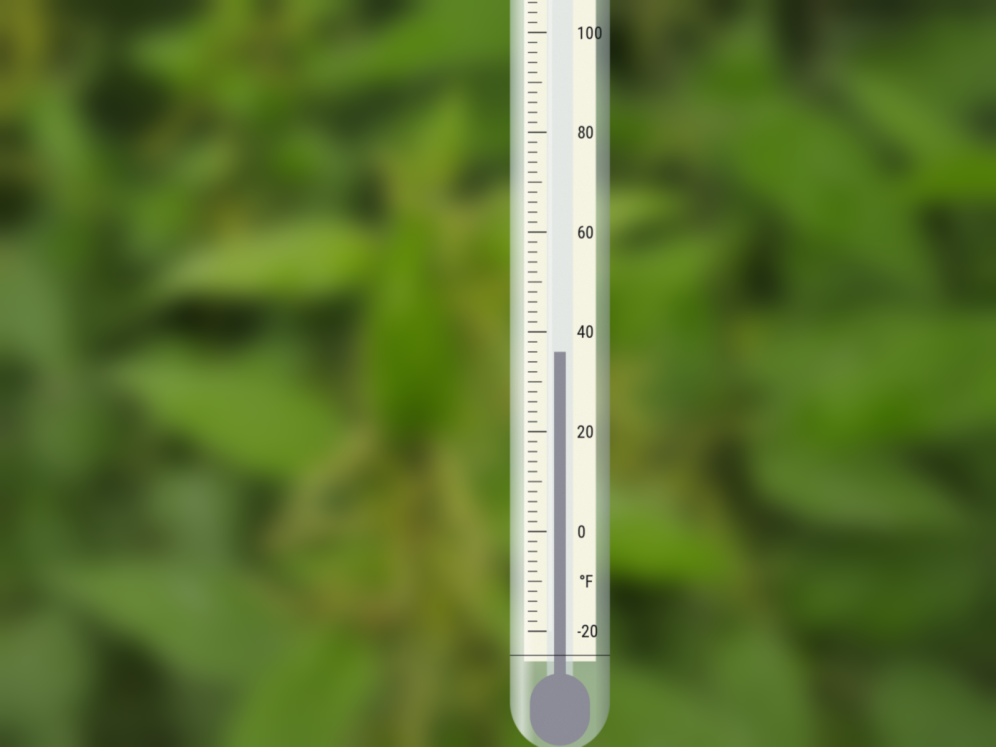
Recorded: 36 °F
